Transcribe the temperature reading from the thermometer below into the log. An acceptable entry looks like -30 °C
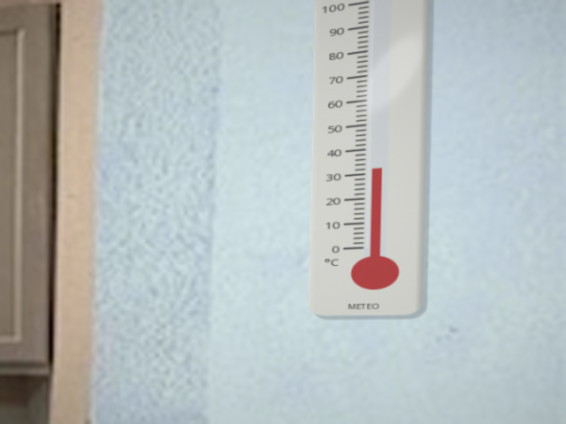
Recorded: 32 °C
